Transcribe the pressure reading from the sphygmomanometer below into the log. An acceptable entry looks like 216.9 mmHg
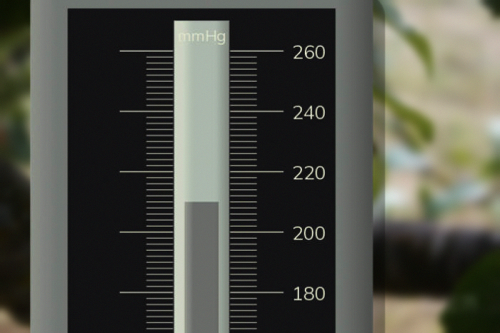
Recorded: 210 mmHg
